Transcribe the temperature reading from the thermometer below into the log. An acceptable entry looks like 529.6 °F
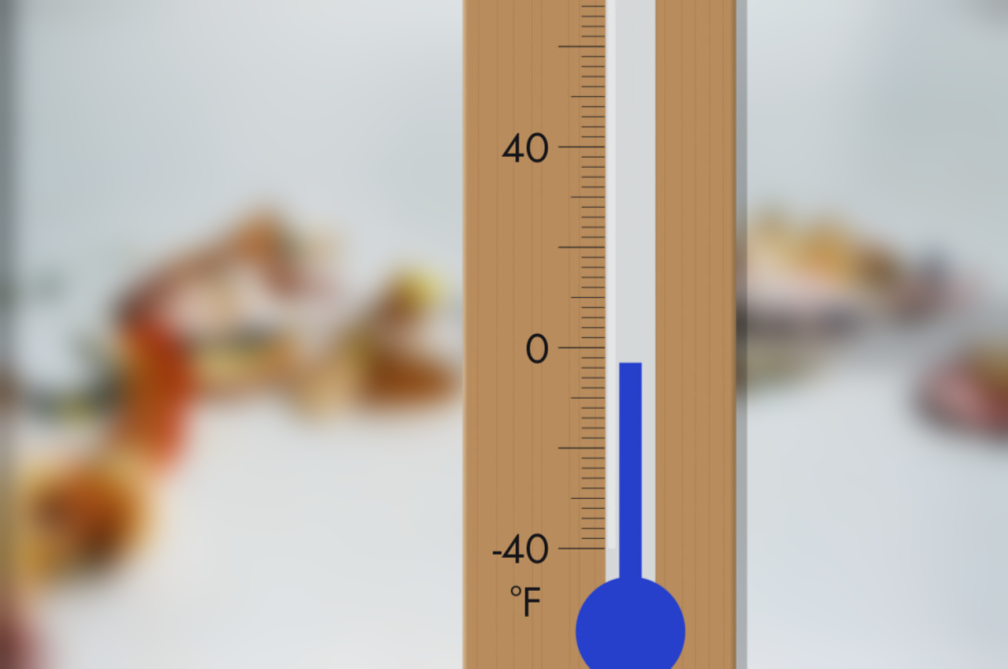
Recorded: -3 °F
